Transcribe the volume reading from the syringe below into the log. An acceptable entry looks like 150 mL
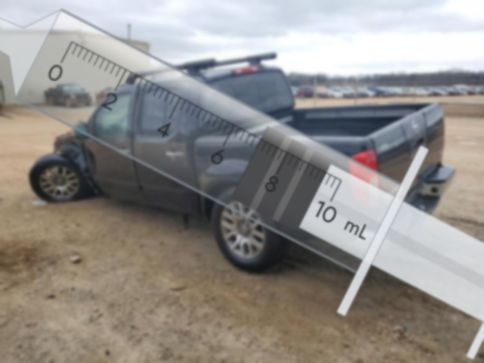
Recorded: 7 mL
